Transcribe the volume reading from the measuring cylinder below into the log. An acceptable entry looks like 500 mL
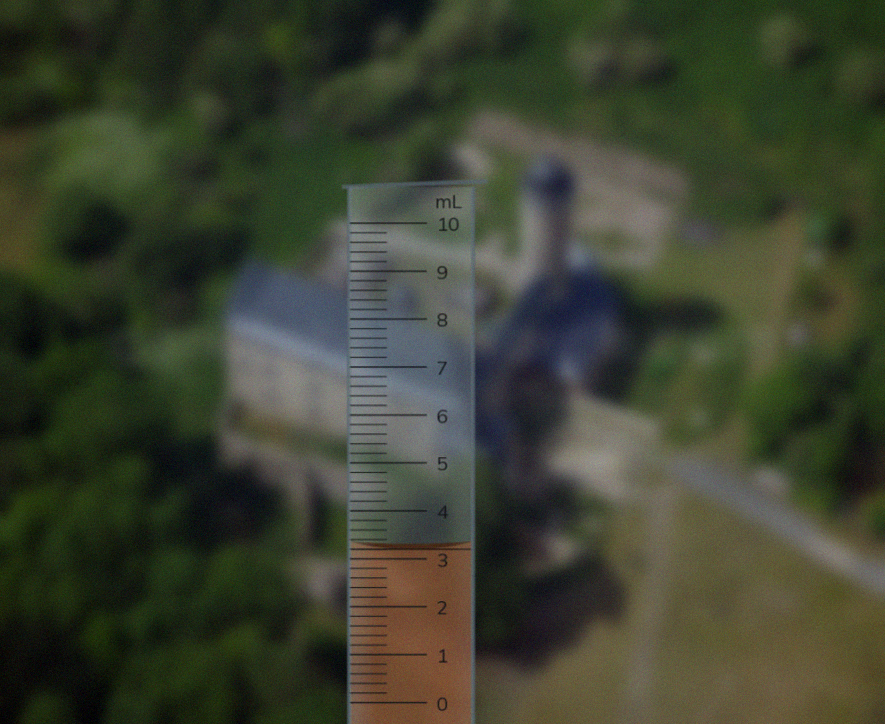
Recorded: 3.2 mL
